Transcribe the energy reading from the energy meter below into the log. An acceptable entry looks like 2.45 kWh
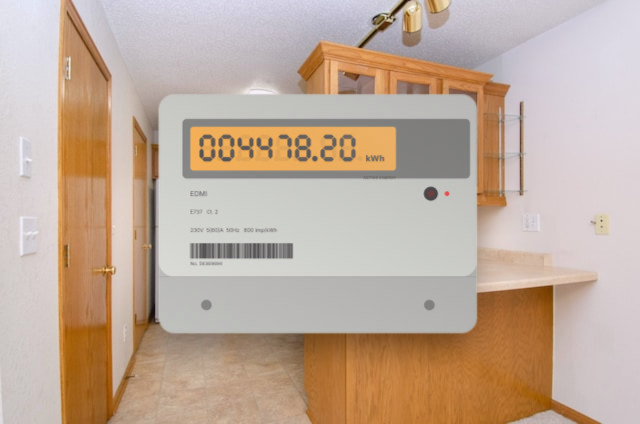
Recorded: 4478.20 kWh
